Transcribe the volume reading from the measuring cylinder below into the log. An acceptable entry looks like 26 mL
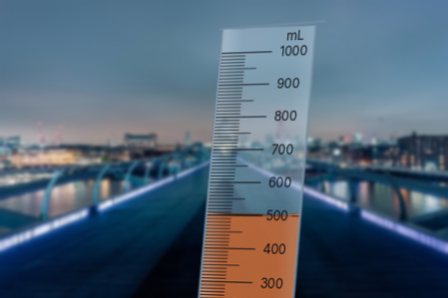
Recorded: 500 mL
